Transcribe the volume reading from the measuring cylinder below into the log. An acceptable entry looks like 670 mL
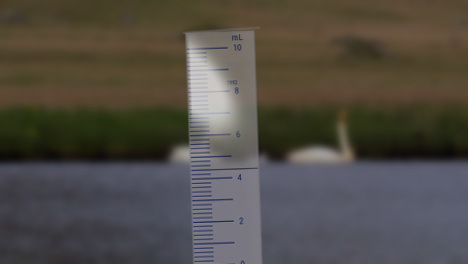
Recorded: 4.4 mL
